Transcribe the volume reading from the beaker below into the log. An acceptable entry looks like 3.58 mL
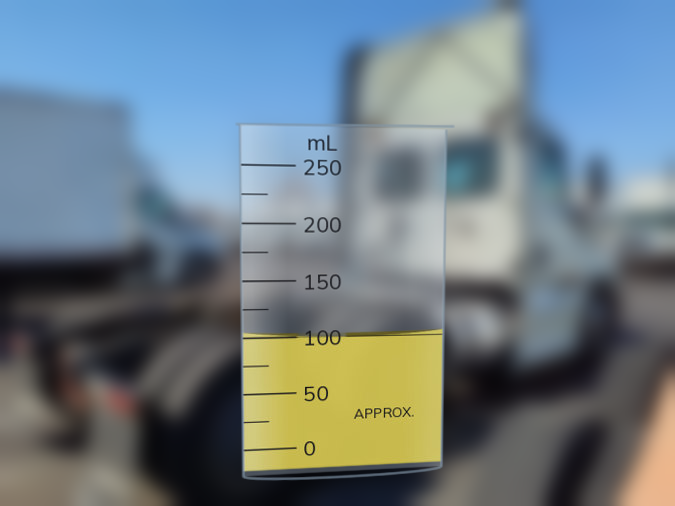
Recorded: 100 mL
